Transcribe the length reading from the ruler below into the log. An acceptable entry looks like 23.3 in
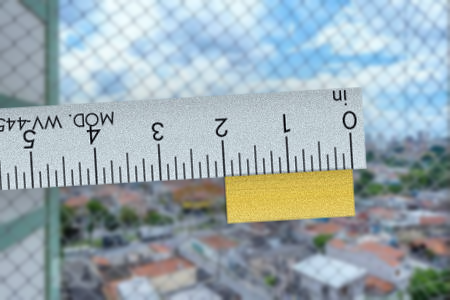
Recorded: 2 in
